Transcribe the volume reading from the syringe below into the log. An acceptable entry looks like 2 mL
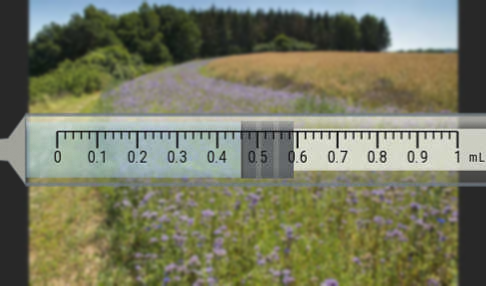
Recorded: 0.46 mL
